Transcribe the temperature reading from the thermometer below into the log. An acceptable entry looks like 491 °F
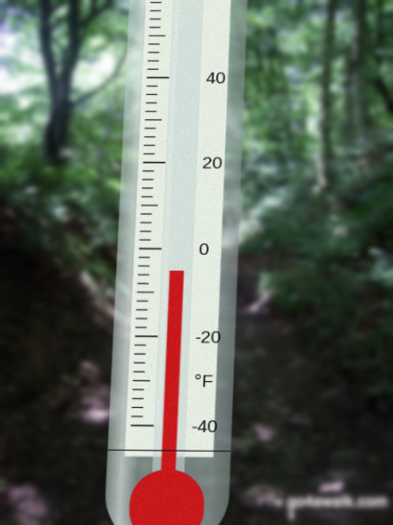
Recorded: -5 °F
